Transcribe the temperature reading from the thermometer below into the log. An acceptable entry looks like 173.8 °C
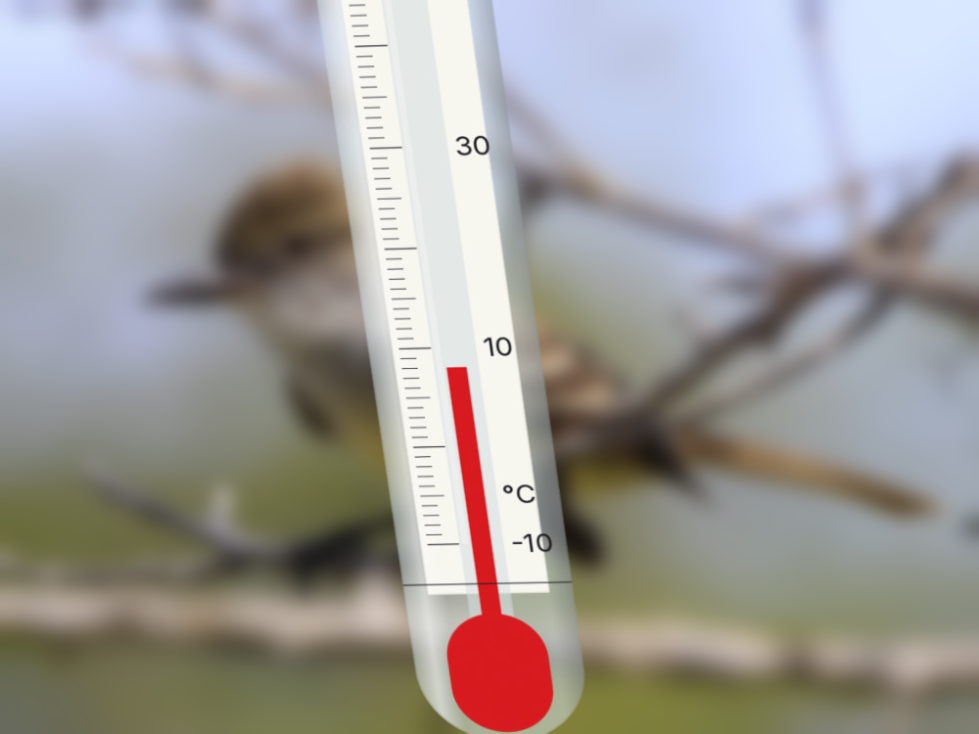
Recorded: 8 °C
